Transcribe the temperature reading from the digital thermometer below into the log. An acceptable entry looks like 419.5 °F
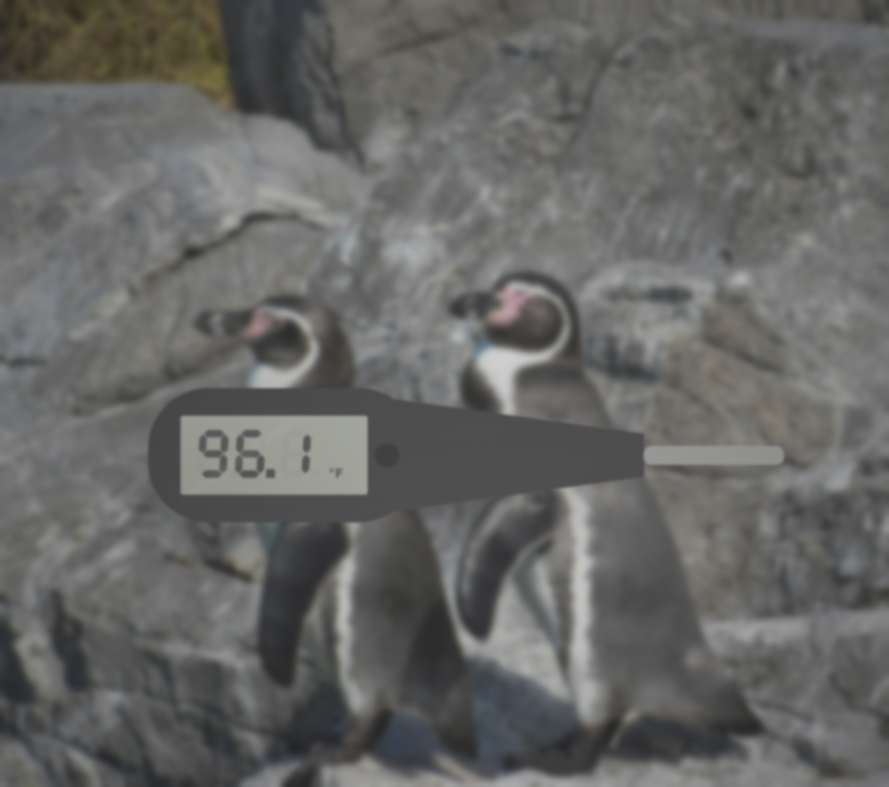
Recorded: 96.1 °F
